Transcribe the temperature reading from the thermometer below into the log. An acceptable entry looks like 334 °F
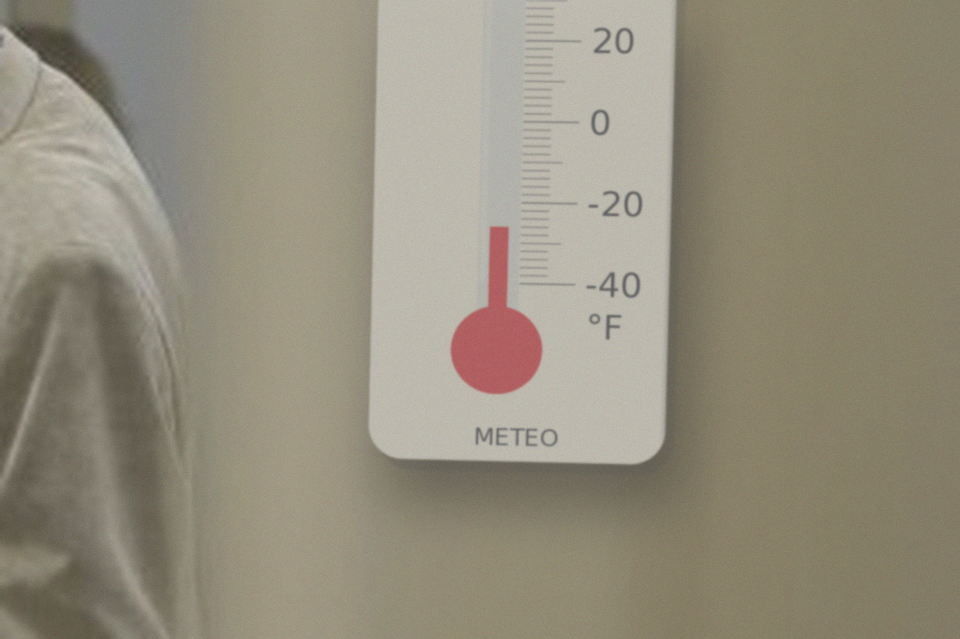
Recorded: -26 °F
